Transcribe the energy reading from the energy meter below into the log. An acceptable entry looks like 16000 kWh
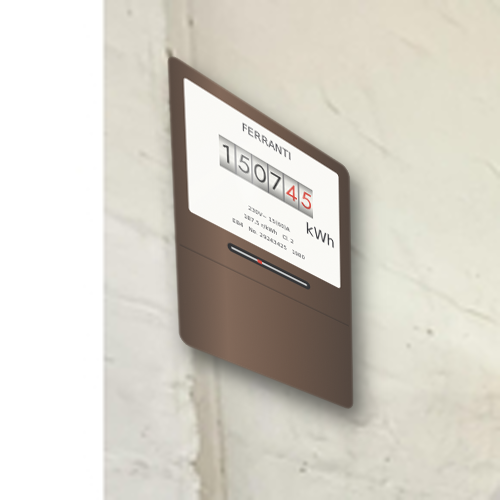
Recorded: 1507.45 kWh
